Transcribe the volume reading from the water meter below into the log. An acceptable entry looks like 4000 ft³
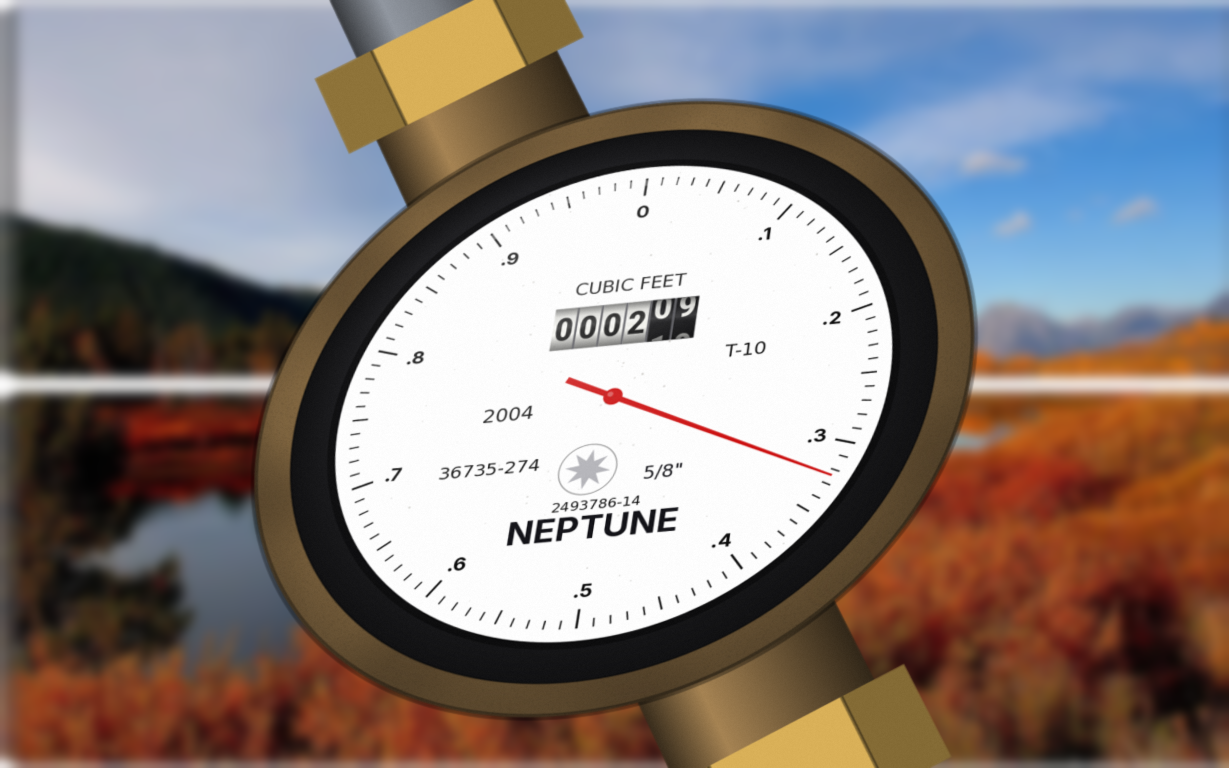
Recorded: 209.32 ft³
